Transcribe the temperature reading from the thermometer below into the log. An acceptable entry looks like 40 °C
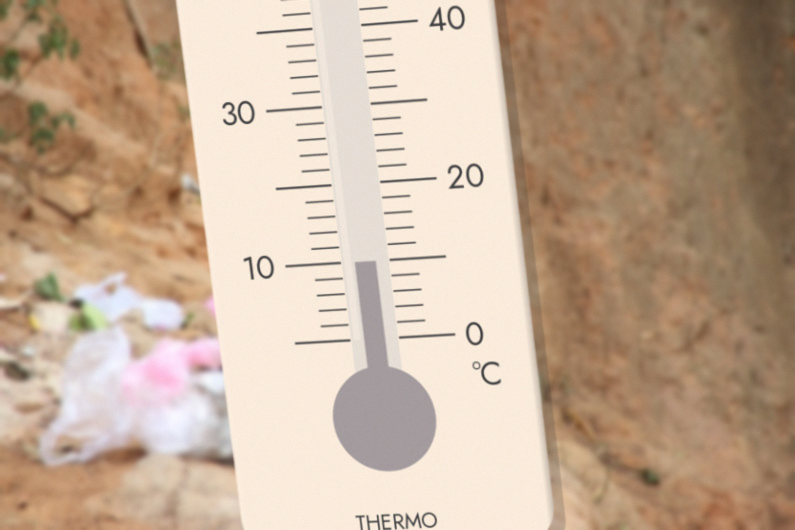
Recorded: 10 °C
